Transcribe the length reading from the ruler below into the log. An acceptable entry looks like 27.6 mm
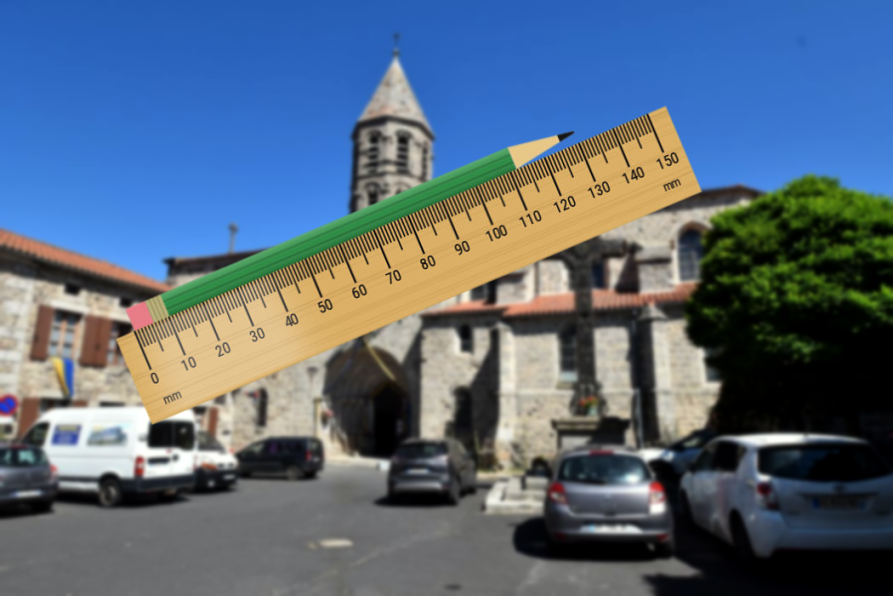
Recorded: 130 mm
